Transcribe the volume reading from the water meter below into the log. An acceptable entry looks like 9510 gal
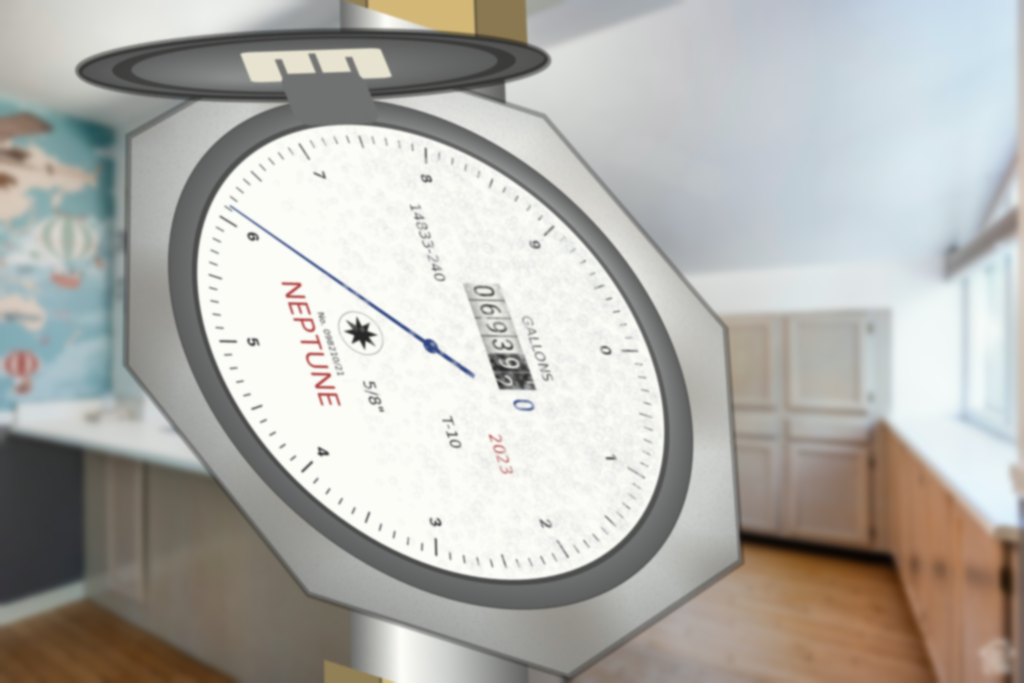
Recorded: 693916.1 gal
